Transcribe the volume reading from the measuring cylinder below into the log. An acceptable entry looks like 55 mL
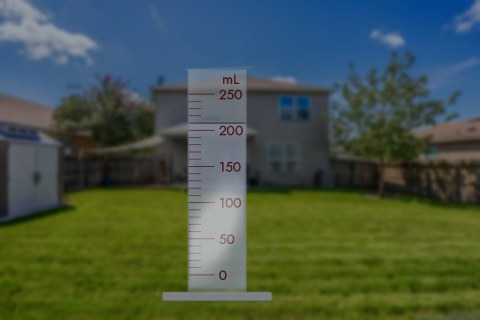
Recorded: 210 mL
